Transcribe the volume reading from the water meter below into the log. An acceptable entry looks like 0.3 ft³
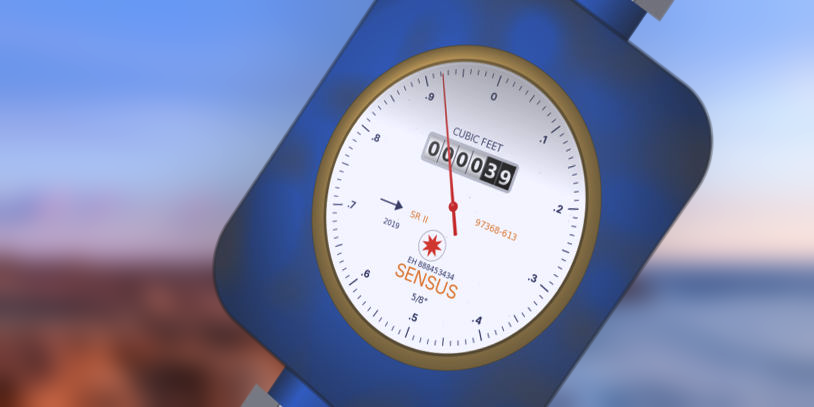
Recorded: 38.92 ft³
